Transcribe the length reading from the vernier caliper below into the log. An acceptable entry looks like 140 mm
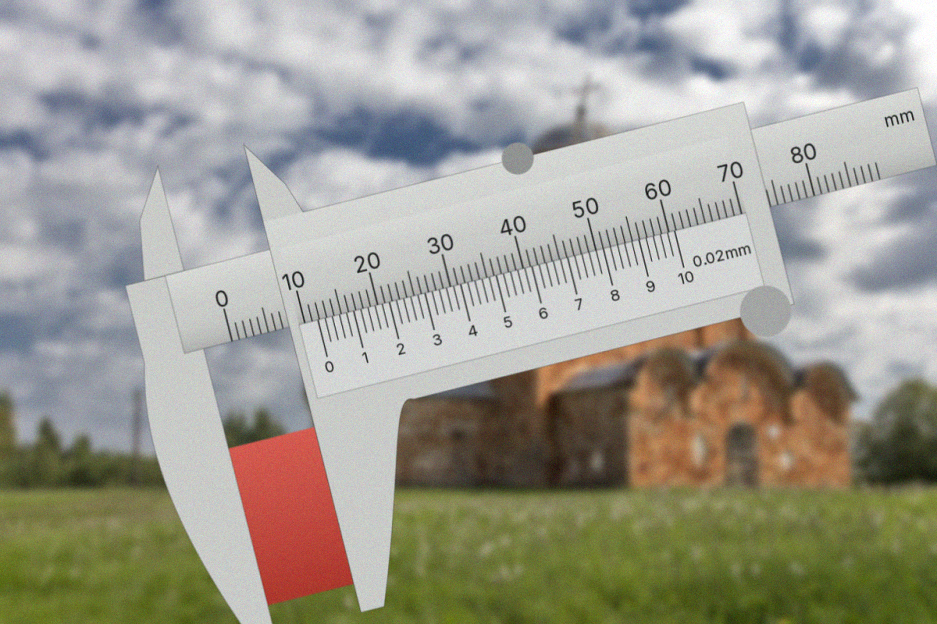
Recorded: 11.8 mm
